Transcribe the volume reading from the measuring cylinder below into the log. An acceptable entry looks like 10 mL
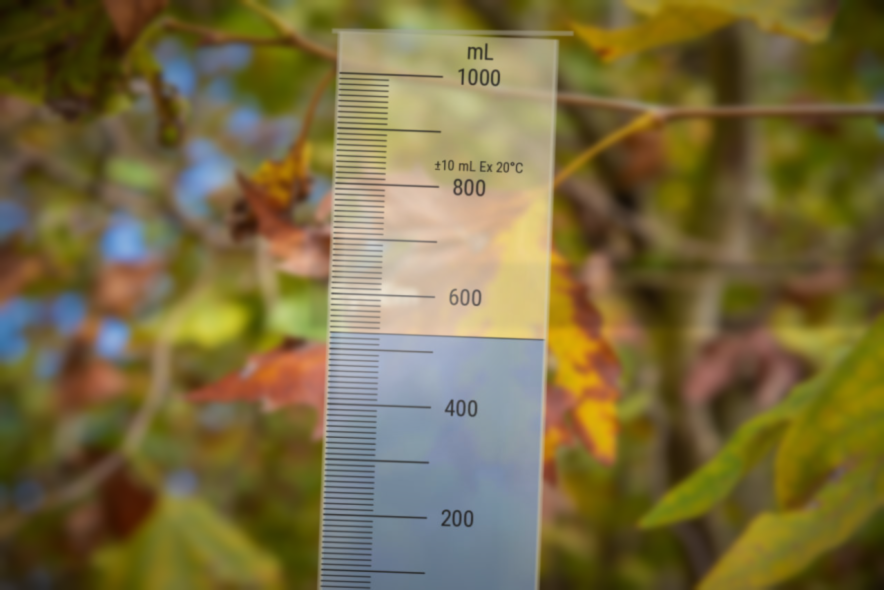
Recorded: 530 mL
